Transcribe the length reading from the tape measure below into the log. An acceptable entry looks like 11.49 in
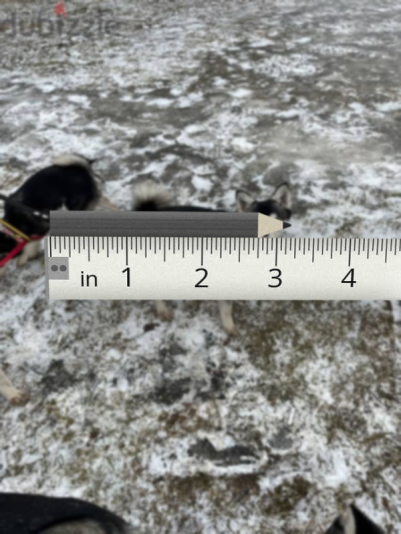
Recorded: 3.1875 in
